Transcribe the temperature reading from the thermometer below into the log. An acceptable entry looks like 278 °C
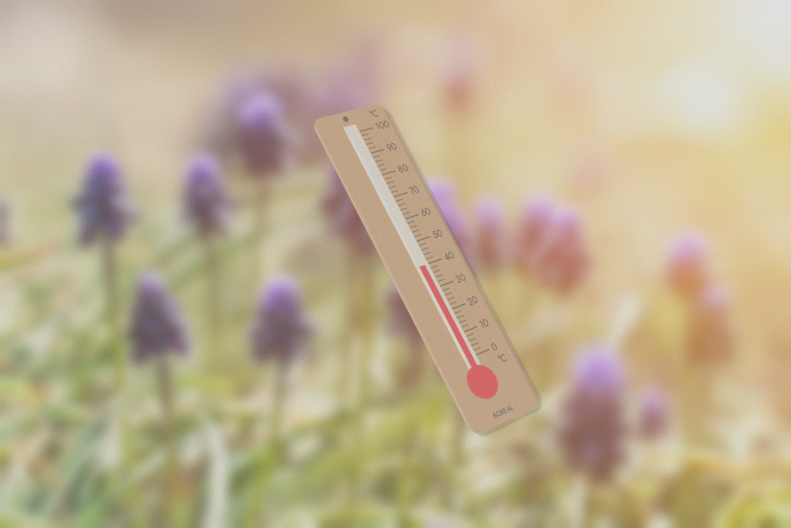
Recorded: 40 °C
